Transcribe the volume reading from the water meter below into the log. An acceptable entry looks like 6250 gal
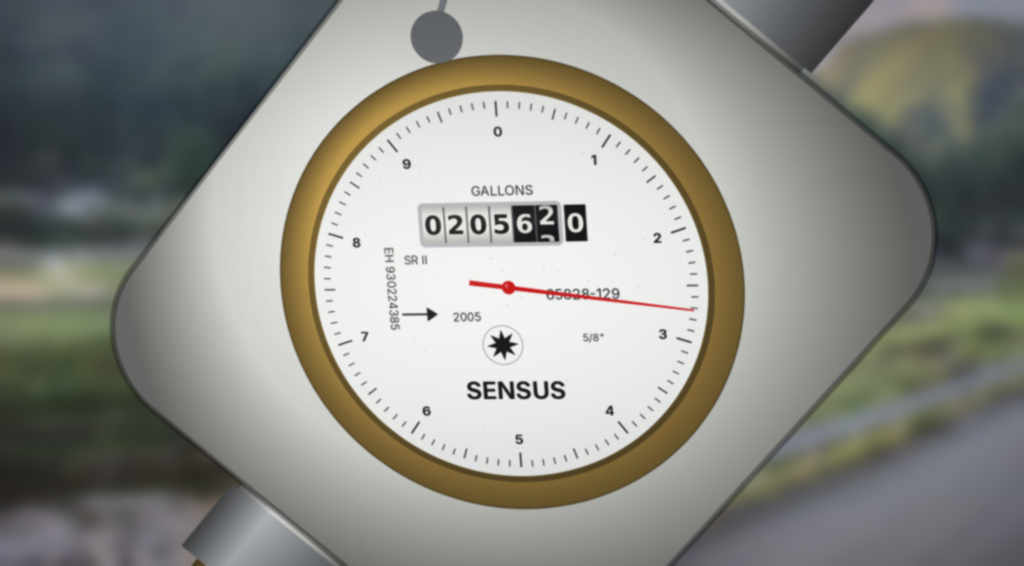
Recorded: 205622.7 gal
